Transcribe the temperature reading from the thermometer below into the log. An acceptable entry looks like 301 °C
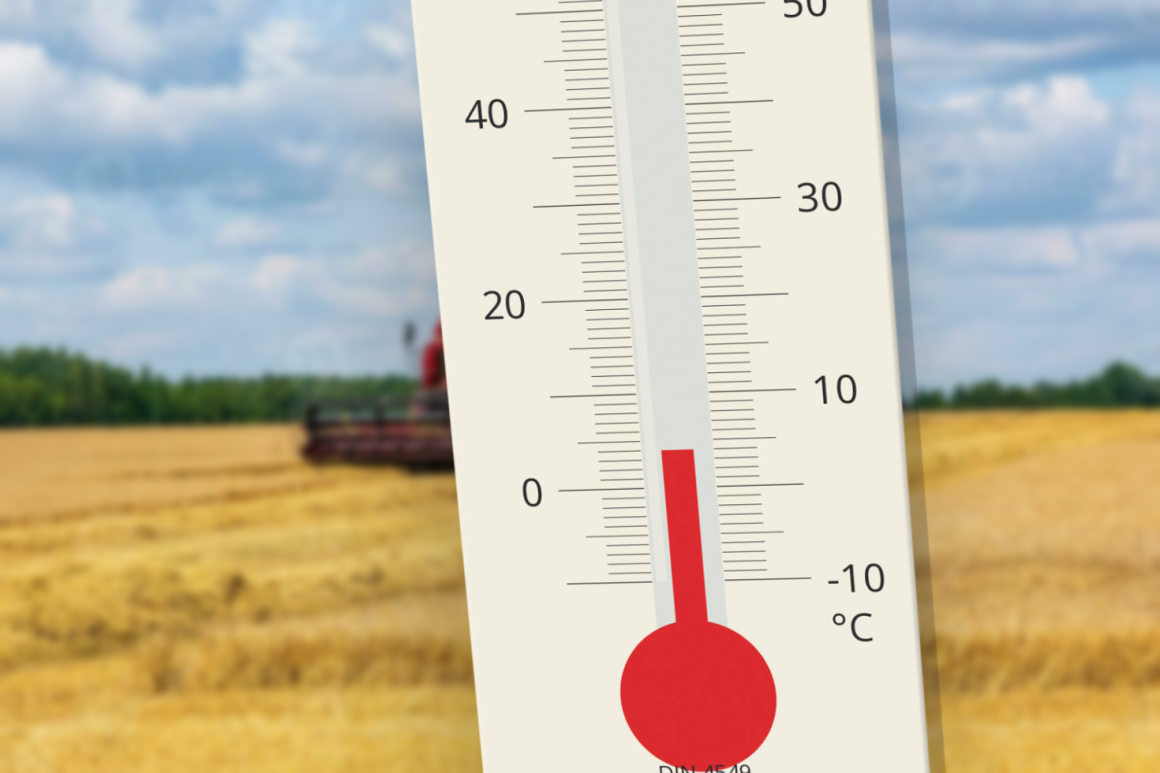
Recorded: 4 °C
